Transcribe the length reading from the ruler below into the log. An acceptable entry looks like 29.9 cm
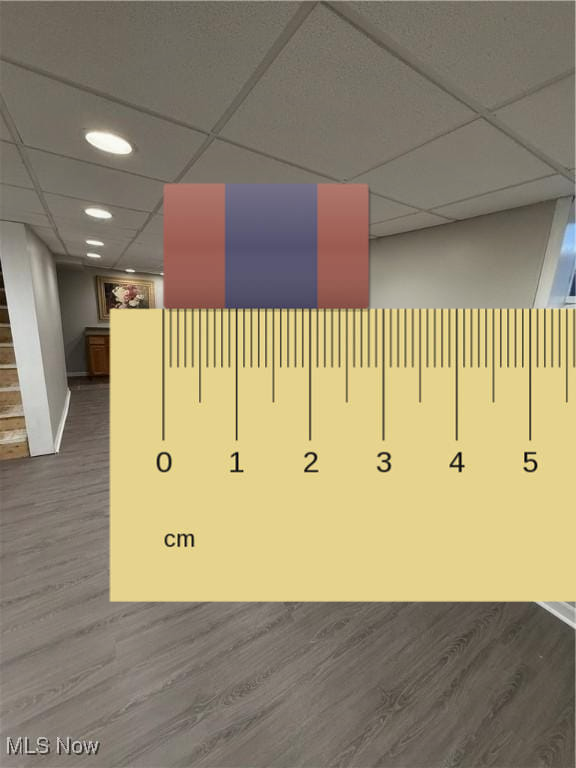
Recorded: 2.8 cm
